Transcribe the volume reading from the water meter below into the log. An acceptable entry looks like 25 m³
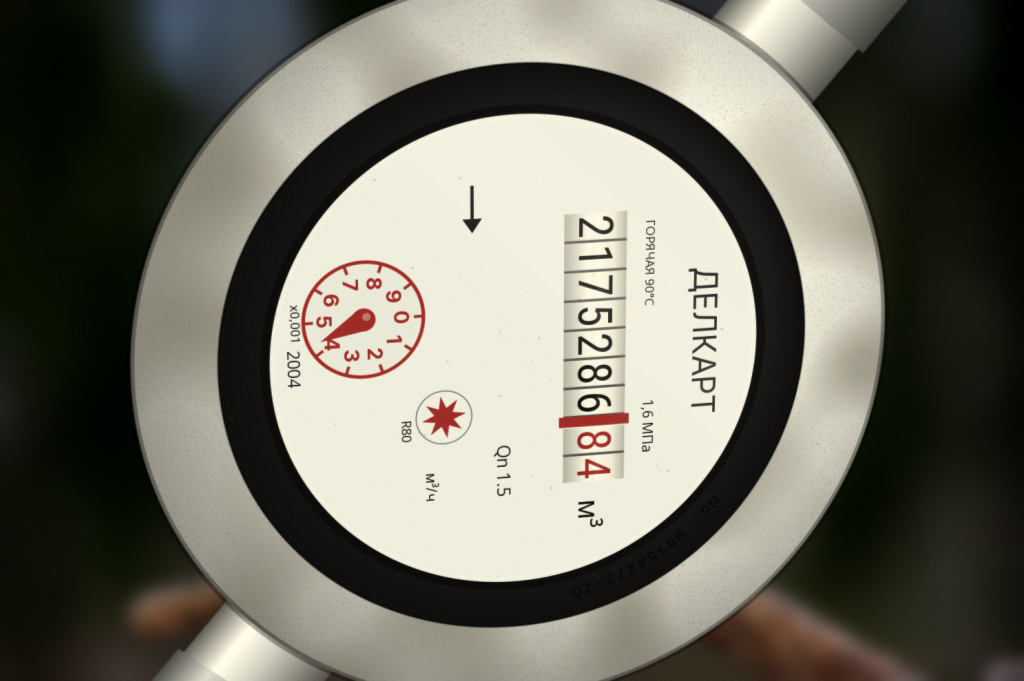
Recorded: 2175286.844 m³
